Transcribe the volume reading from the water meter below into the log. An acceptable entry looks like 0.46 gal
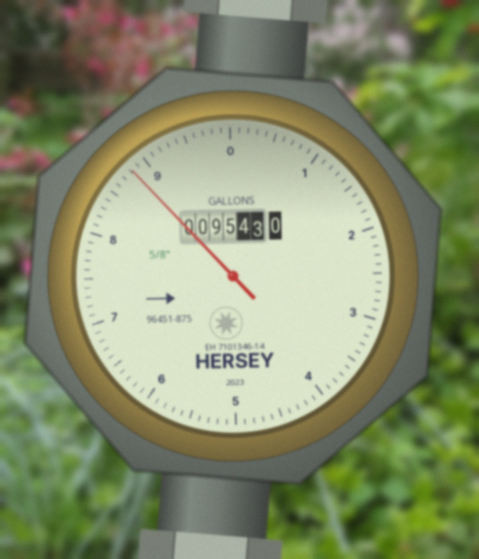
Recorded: 95428.8 gal
